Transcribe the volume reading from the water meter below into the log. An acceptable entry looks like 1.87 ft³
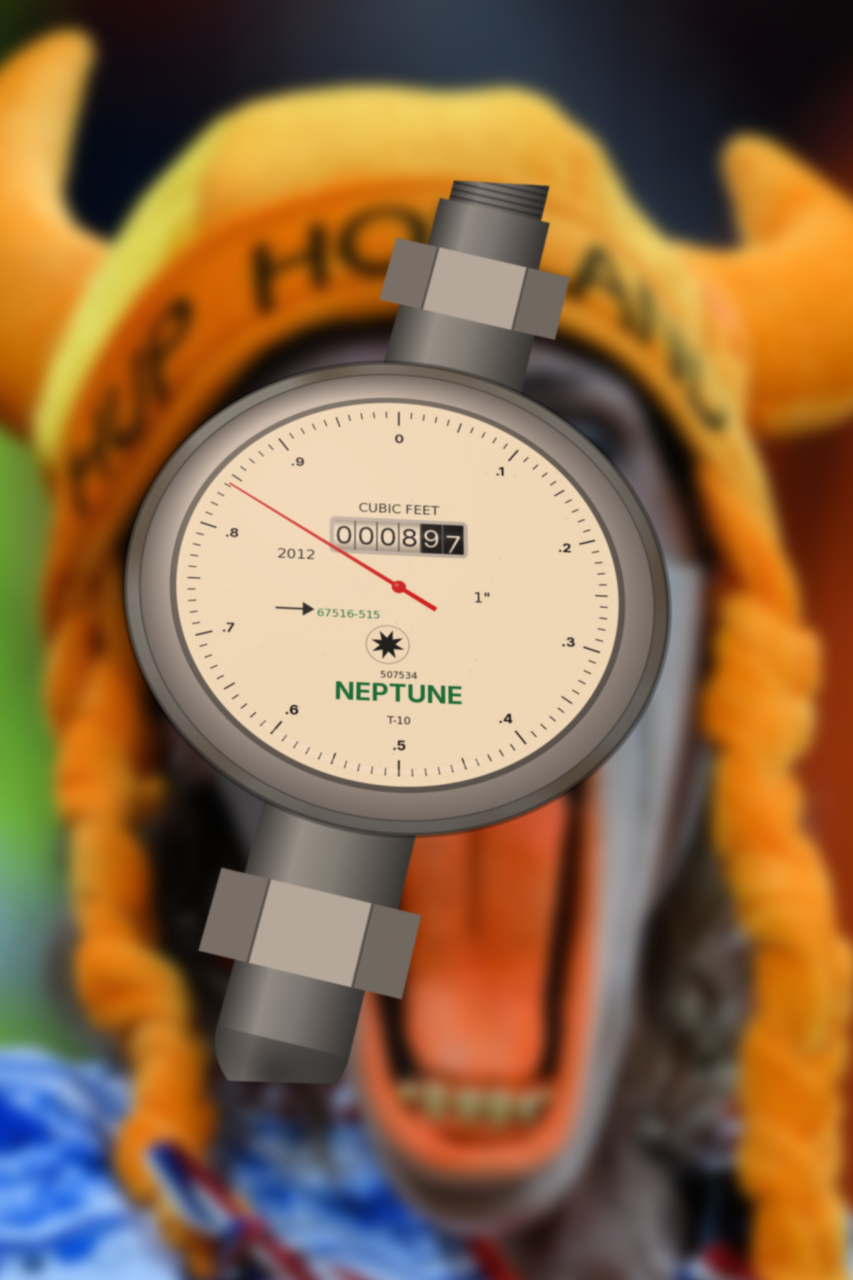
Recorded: 896.84 ft³
